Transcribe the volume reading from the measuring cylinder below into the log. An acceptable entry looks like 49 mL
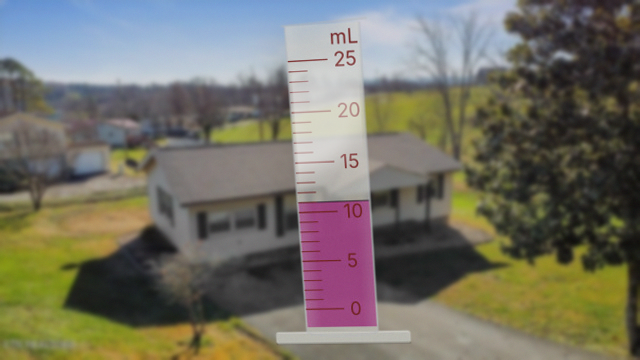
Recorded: 11 mL
